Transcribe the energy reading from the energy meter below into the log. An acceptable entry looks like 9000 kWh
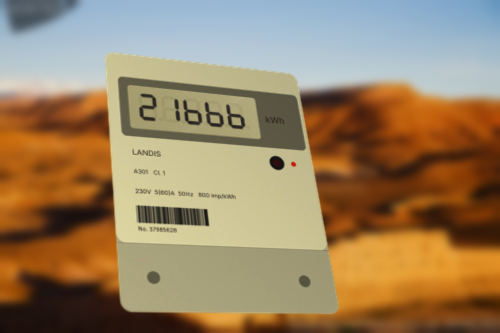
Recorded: 21666 kWh
